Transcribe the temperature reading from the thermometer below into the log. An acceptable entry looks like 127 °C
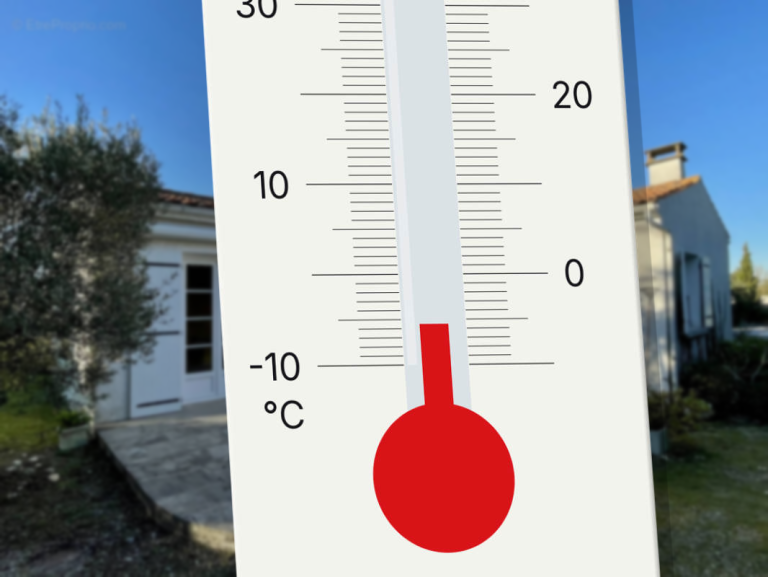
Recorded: -5.5 °C
